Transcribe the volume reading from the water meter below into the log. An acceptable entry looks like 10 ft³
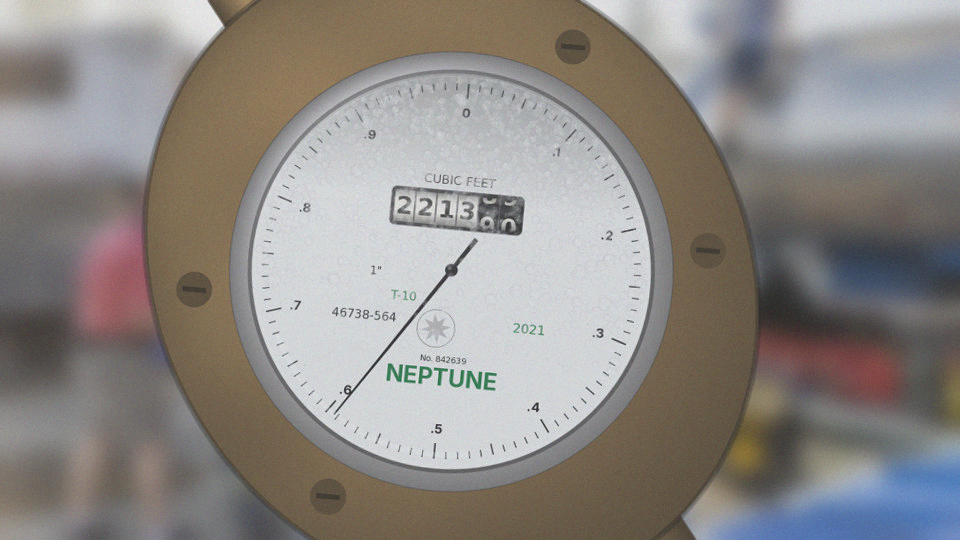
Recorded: 221389.59 ft³
